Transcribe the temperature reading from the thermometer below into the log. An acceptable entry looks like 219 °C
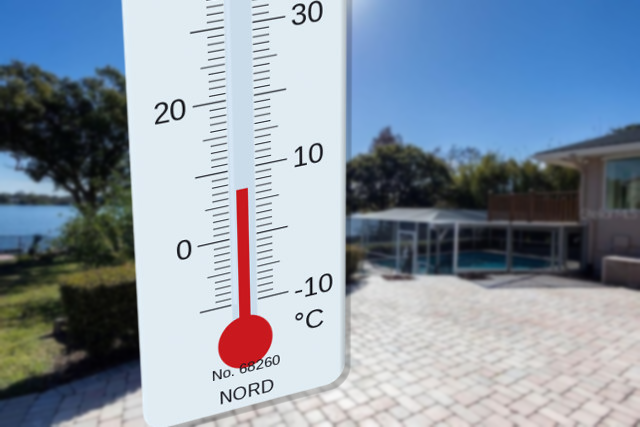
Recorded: 7 °C
